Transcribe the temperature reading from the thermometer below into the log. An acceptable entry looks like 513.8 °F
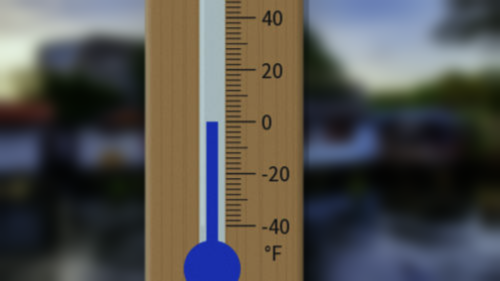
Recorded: 0 °F
